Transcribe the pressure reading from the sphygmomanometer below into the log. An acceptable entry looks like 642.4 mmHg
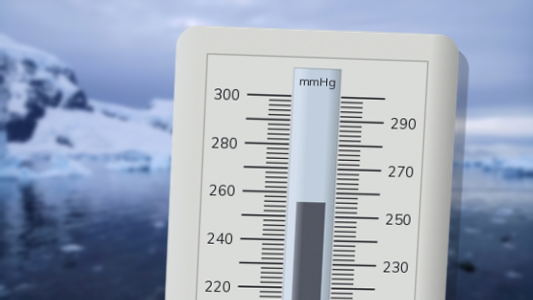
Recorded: 256 mmHg
